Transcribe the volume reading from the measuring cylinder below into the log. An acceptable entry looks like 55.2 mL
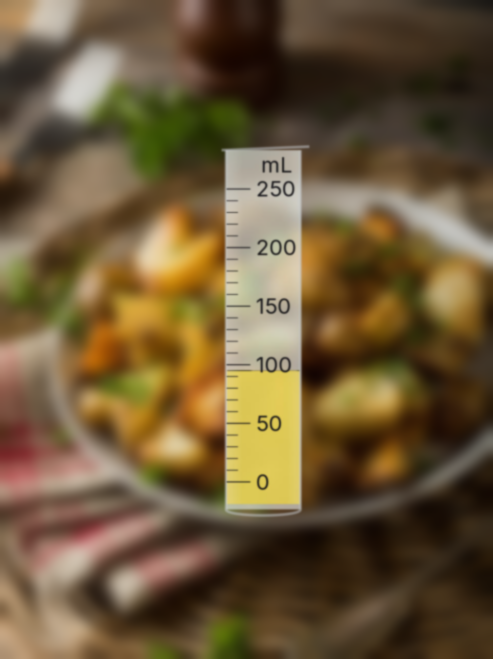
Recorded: 95 mL
